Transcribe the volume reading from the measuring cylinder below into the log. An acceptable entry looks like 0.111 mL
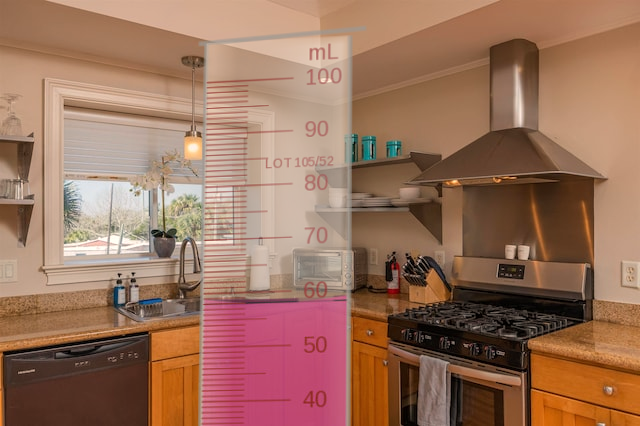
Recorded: 58 mL
